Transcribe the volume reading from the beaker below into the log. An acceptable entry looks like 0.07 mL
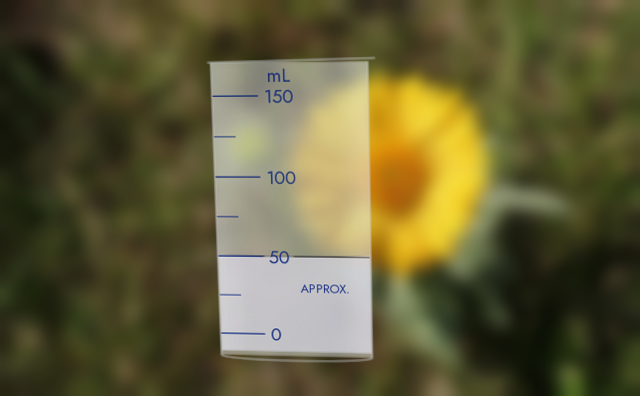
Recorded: 50 mL
